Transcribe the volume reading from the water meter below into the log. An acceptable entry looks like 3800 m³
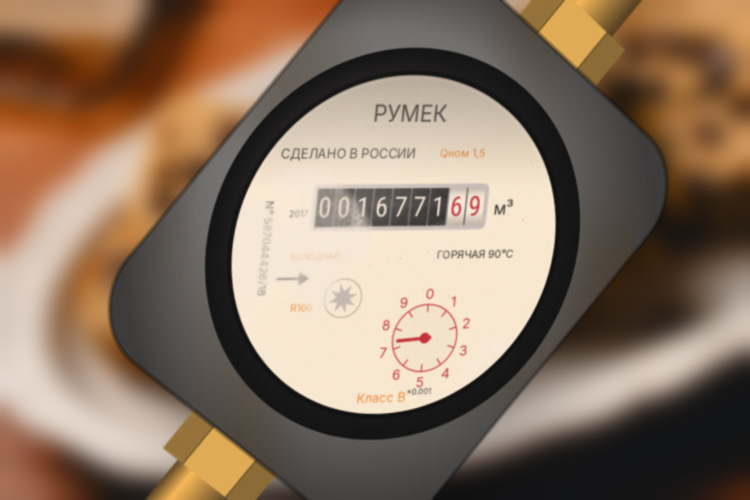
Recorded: 16771.697 m³
